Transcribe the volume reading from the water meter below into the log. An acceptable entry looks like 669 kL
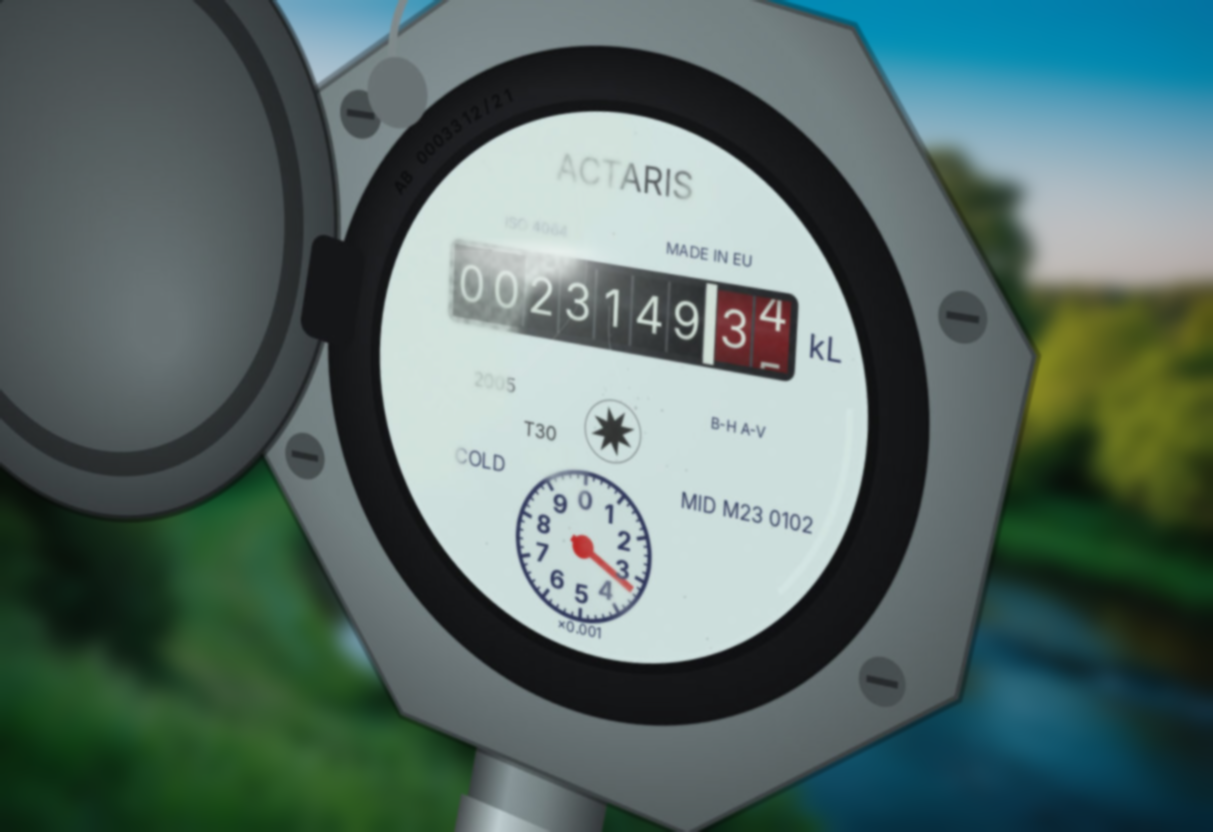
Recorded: 23149.343 kL
